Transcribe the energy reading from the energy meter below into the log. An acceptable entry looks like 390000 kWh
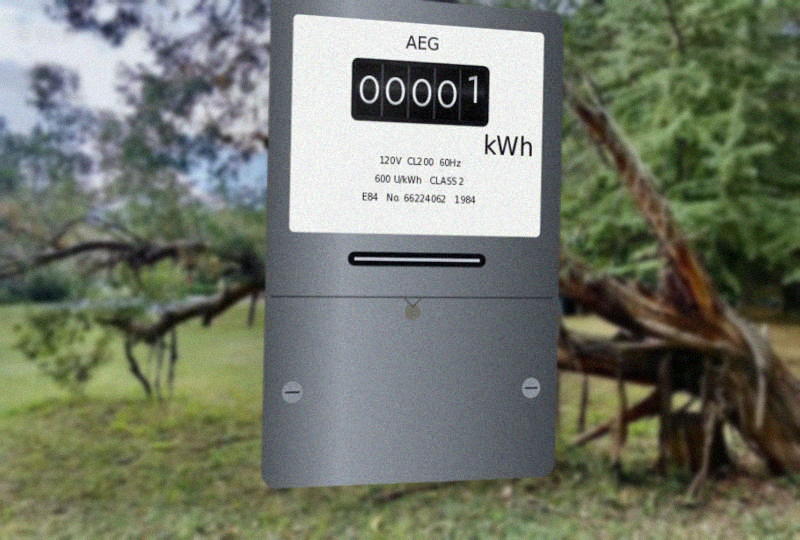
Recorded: 1 kWh
